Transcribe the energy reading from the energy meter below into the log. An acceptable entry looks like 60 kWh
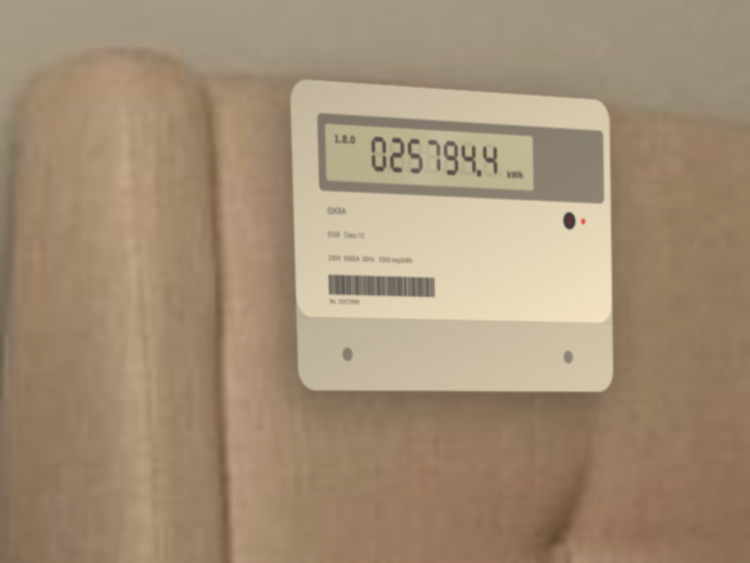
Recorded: 25794.4 kWh
